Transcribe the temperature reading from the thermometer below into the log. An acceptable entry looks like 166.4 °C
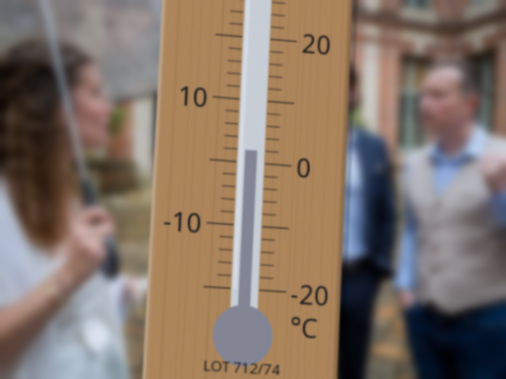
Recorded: 2 °C
